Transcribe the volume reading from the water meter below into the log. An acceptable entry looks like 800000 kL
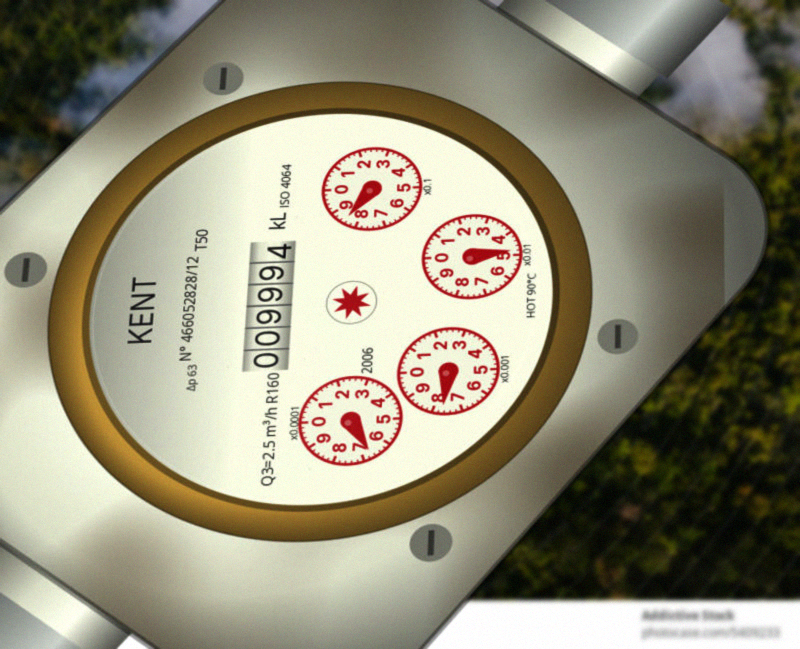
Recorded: 9993.8476 kL
